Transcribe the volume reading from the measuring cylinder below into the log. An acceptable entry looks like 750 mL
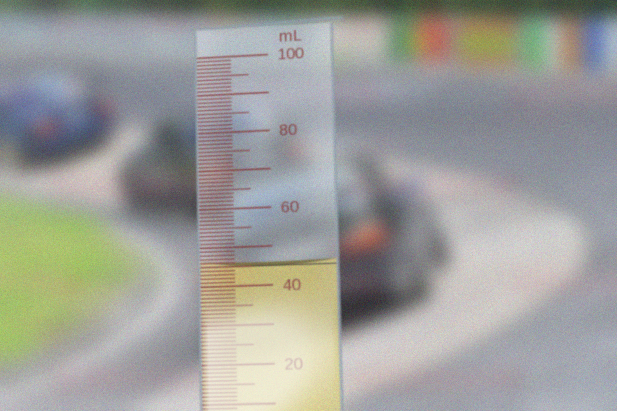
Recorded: 45 mL
